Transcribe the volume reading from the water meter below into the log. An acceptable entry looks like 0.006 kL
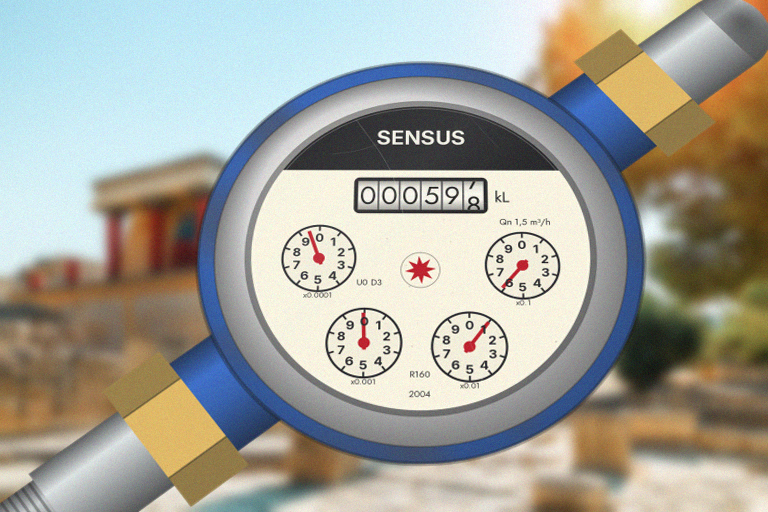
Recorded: 597.6099 kL
